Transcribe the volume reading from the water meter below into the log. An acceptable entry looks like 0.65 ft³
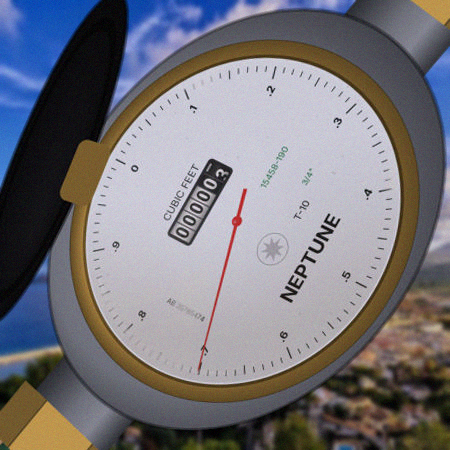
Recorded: 2.70 ft³
